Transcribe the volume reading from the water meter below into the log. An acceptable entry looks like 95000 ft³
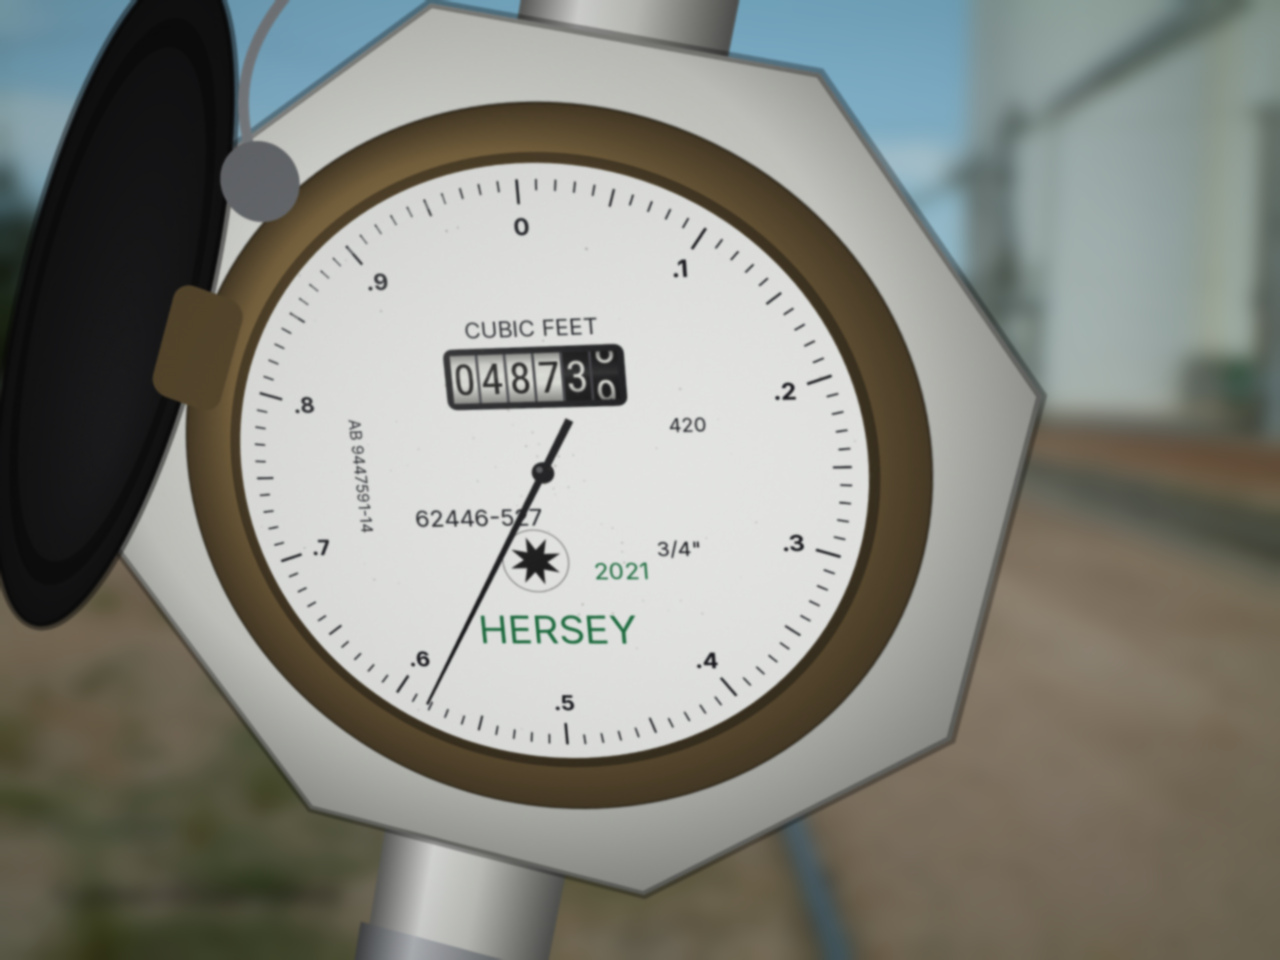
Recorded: 48738.58 ft³
